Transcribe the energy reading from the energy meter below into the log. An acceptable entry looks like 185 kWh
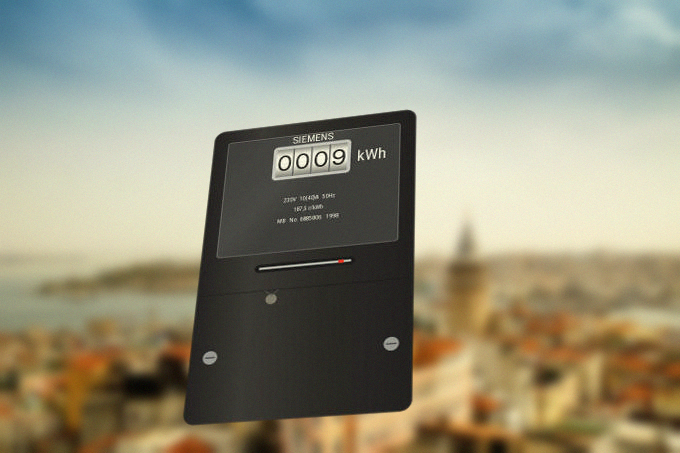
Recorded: 9 kWh
